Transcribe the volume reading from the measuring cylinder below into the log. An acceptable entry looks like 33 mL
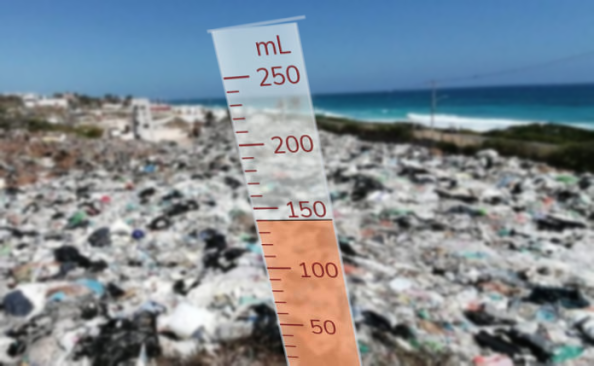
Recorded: 140 mL
